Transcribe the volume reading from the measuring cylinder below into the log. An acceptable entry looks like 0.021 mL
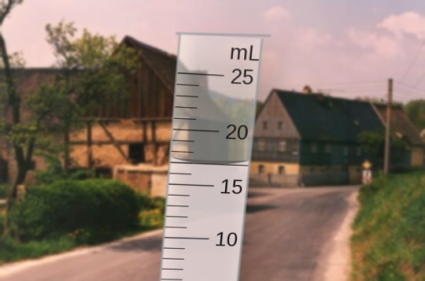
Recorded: 17 mL
